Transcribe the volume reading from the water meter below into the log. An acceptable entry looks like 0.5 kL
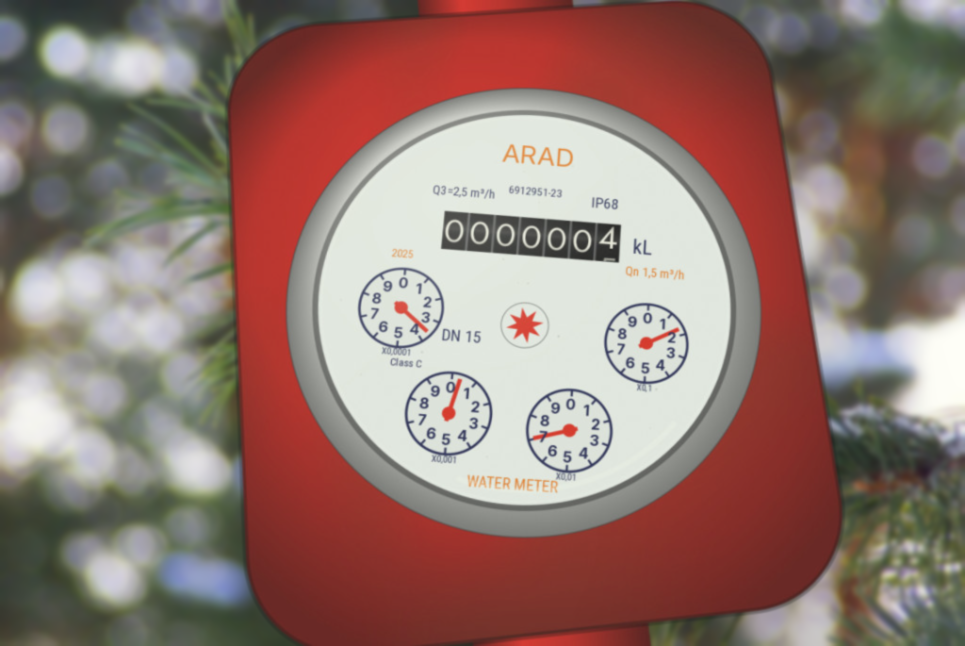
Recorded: 4.1703 kL
